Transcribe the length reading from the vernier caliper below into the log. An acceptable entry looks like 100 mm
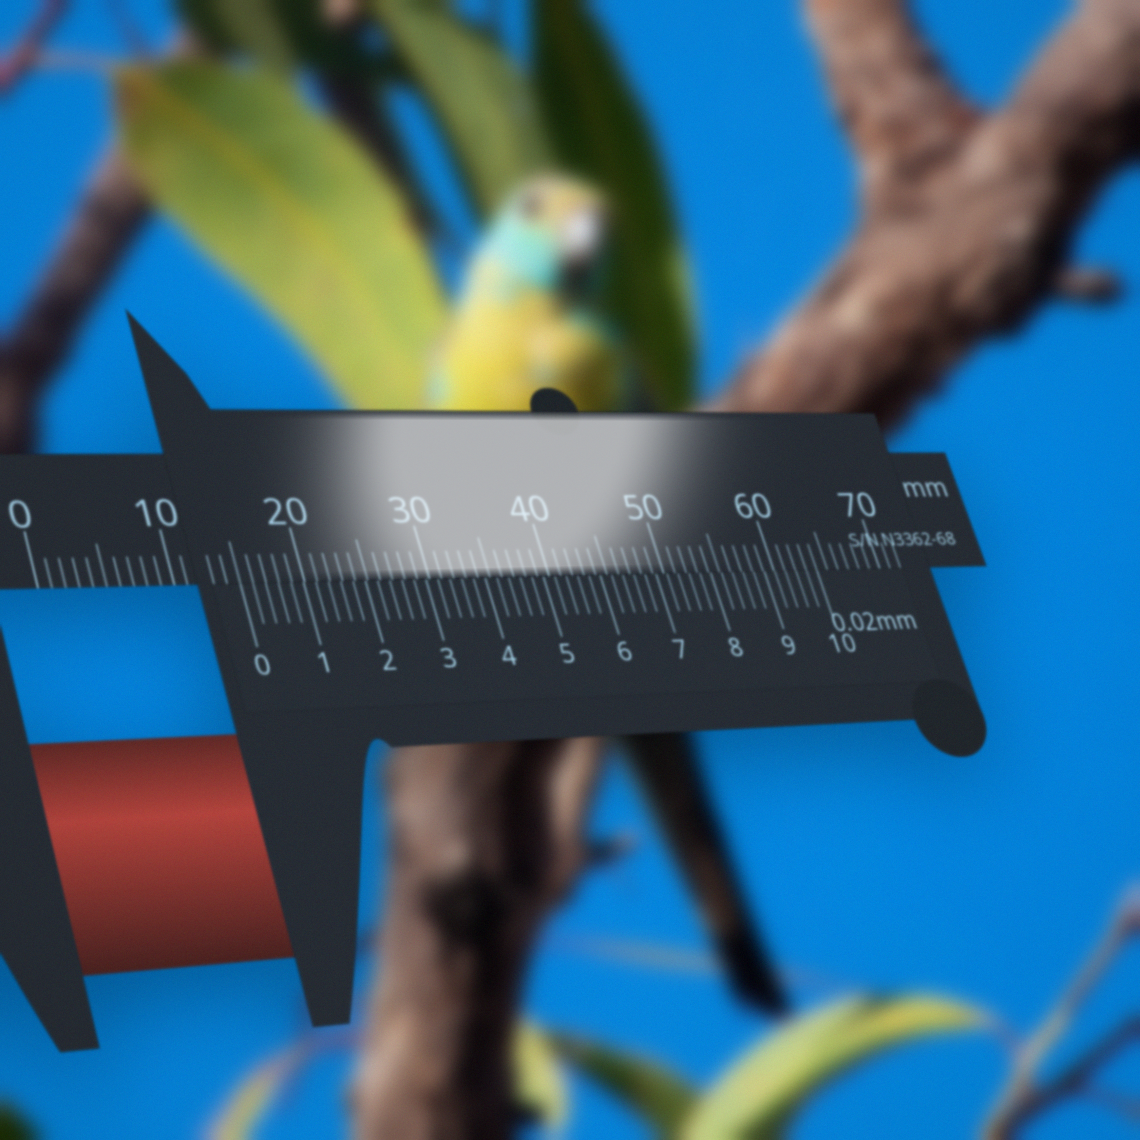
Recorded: 15.0 mm
